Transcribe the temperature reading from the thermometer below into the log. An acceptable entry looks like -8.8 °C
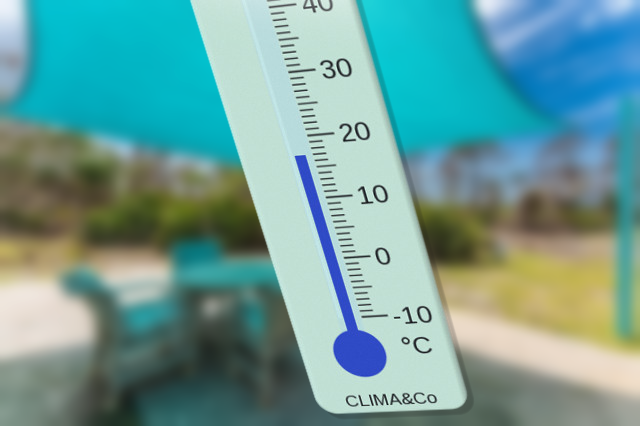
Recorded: 17 °C
